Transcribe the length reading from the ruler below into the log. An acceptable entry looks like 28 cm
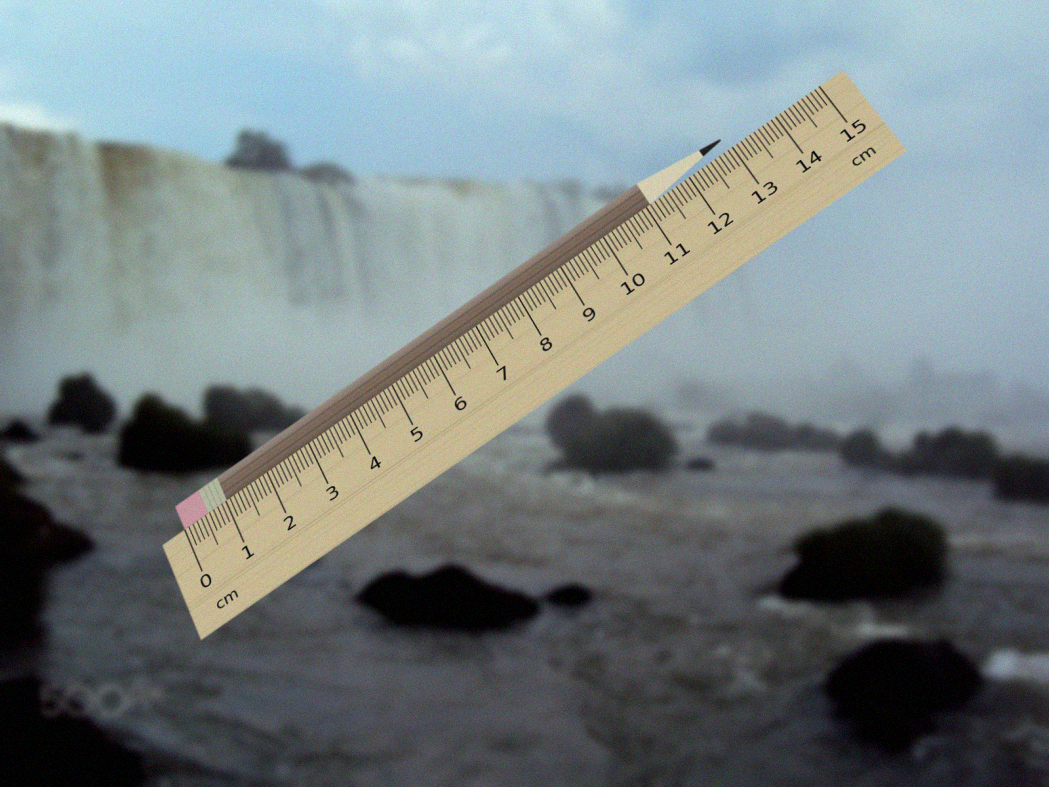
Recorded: 12.9 cm
